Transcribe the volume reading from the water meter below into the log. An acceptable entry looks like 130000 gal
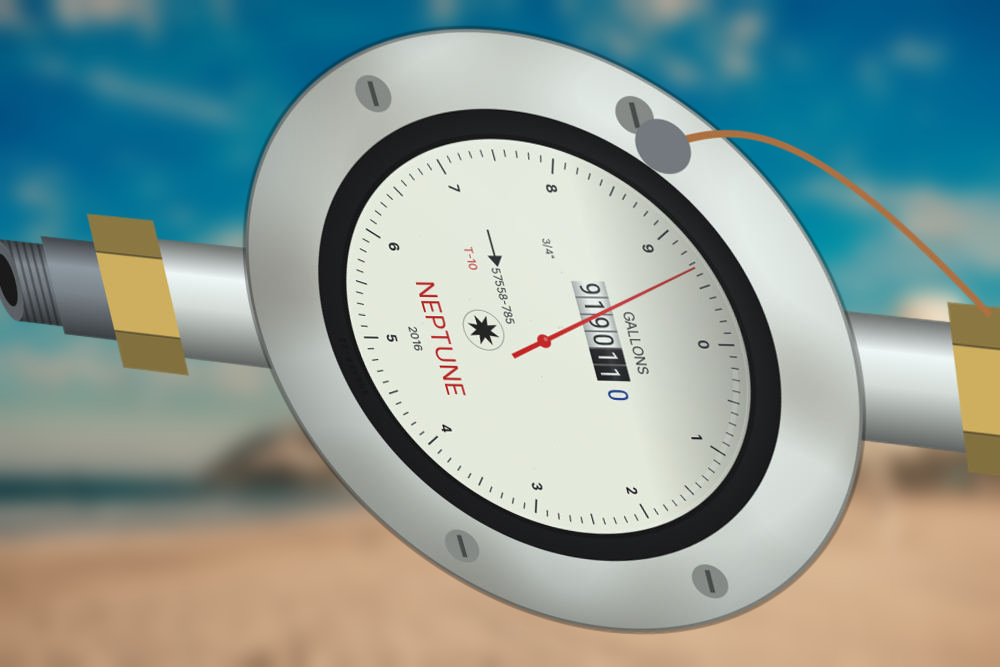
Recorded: 9190109.3 gal
